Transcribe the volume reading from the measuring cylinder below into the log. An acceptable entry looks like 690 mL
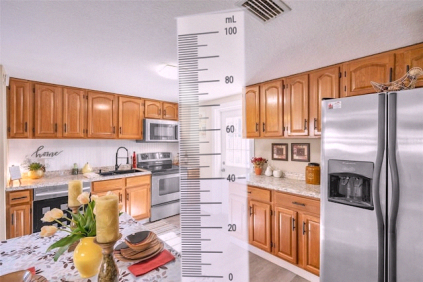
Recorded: 40 mL
